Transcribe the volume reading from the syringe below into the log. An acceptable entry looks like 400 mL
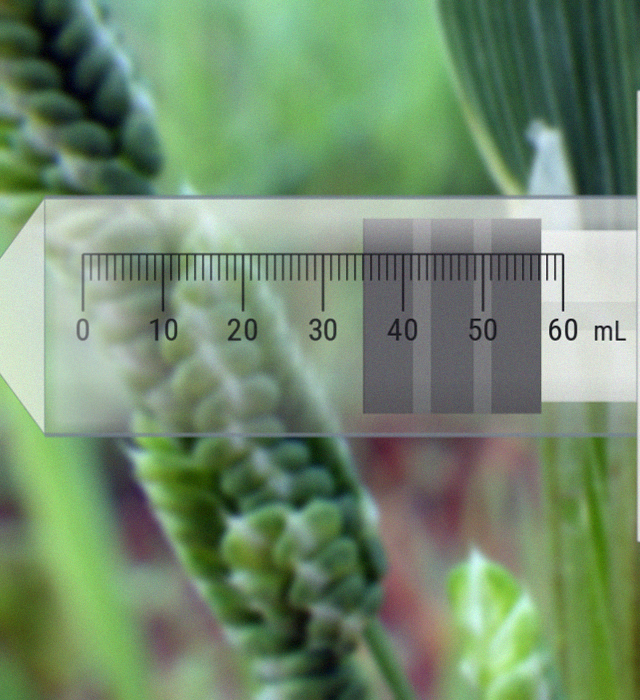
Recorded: 35 mL
